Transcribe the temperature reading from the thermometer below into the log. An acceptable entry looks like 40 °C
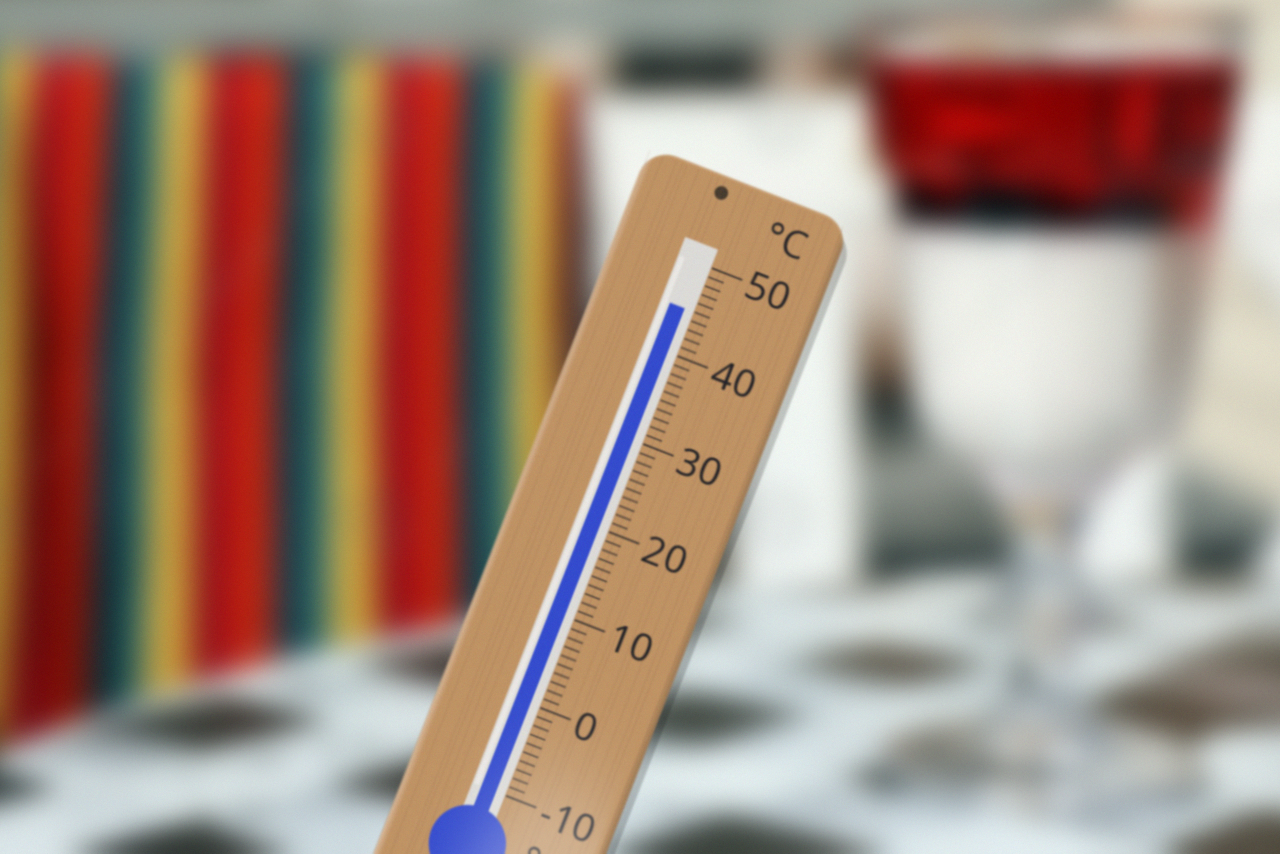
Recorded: 45 °C
